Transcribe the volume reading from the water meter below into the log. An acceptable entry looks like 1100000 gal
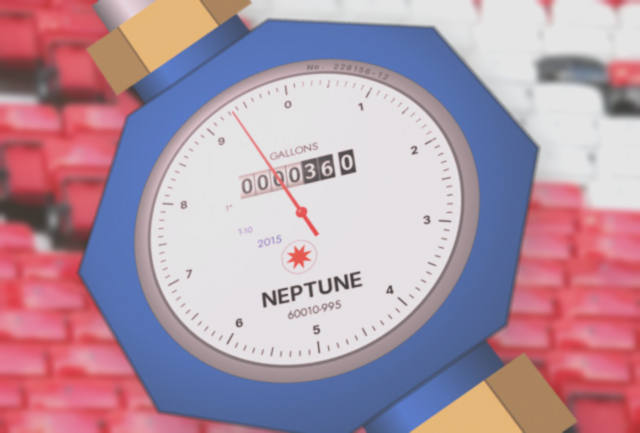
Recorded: 359.3 gal
